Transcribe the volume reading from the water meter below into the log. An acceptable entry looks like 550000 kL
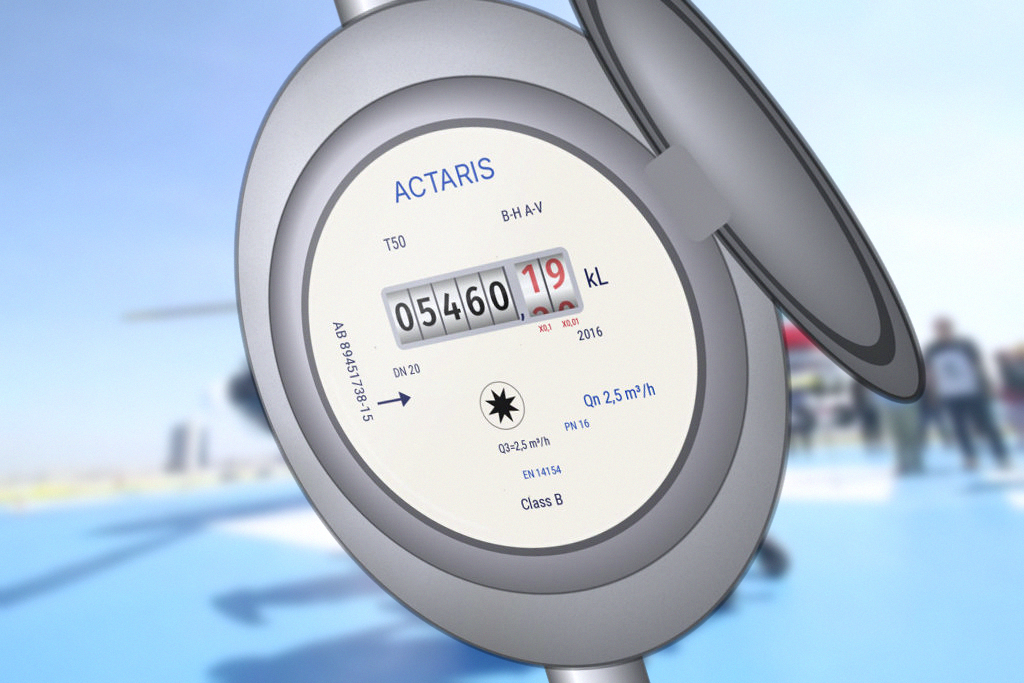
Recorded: 5460.19 kL
